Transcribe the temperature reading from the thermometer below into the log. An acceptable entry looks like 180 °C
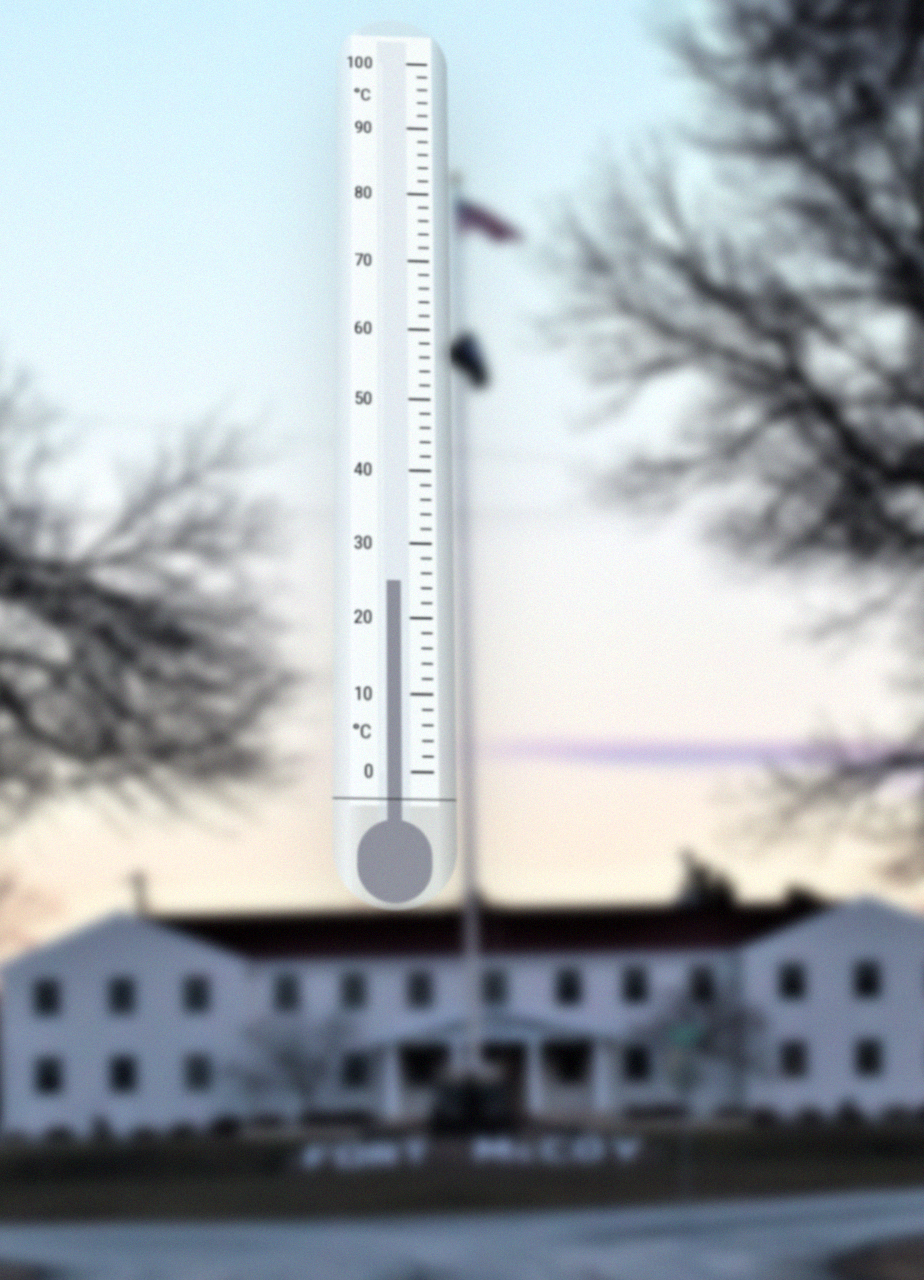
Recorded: 25 °C
